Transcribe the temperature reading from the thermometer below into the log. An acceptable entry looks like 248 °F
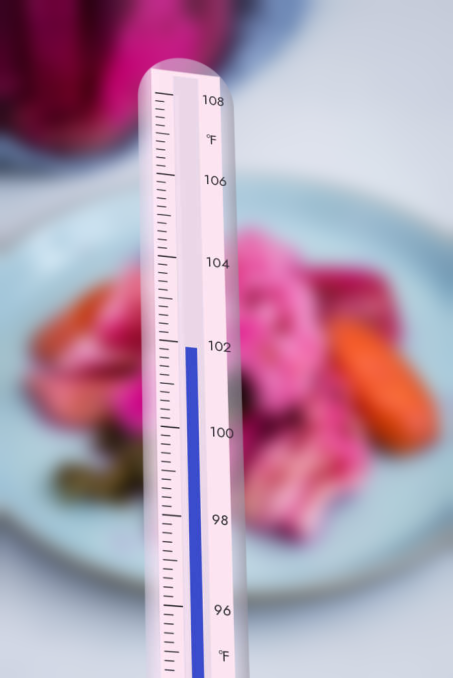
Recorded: 101.9 °F
